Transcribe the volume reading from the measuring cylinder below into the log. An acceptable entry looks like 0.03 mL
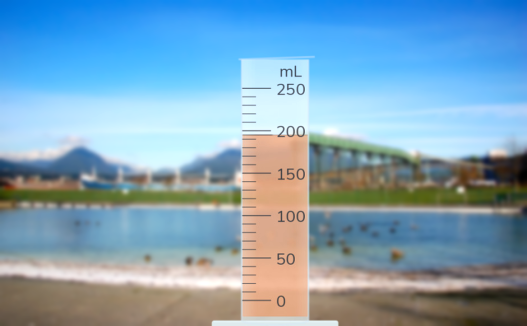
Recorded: 195 mL
